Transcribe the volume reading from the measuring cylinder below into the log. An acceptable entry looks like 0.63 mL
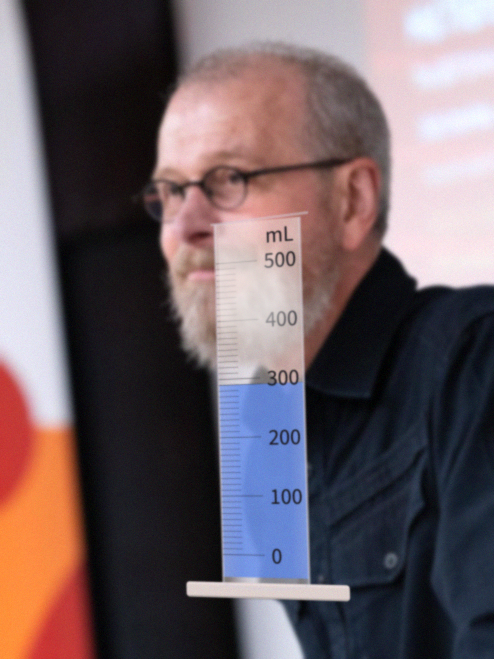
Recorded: 290 mL
